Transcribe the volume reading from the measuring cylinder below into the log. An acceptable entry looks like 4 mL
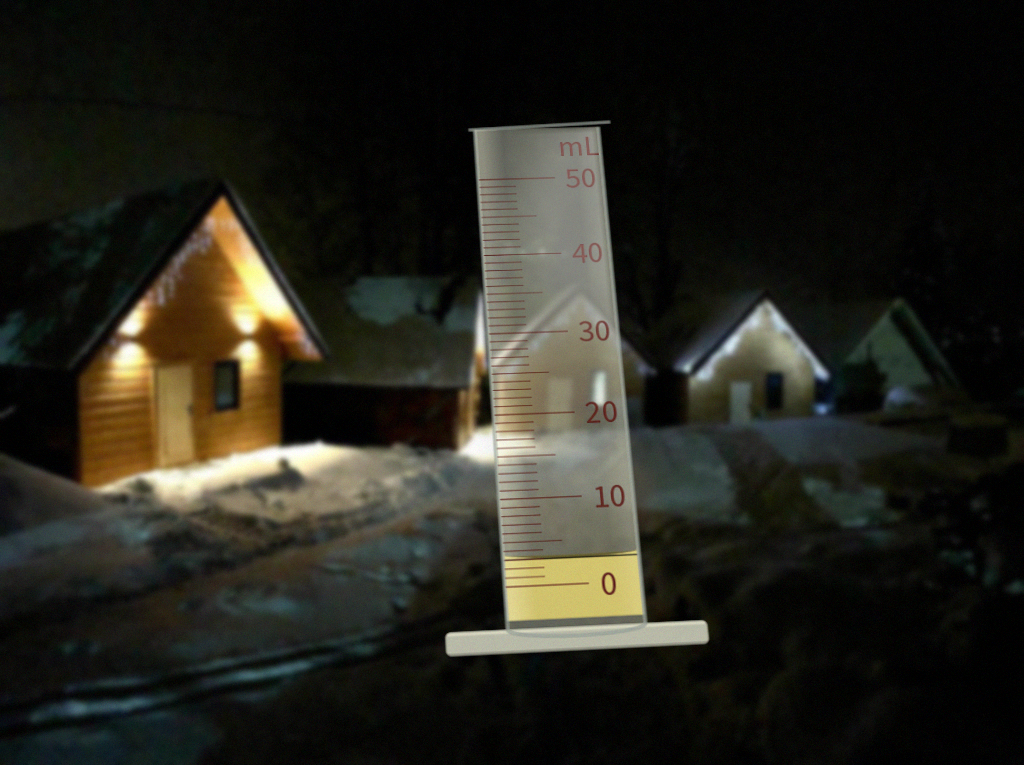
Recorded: 3 mL
